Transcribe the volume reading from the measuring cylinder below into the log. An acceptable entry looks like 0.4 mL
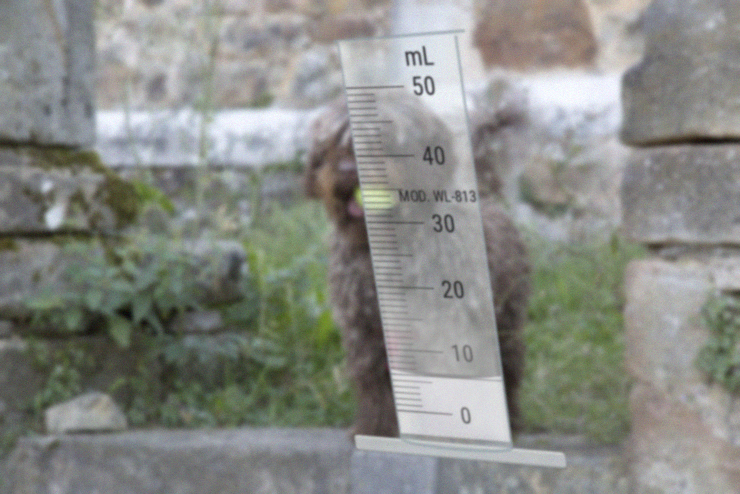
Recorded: 6 mL
